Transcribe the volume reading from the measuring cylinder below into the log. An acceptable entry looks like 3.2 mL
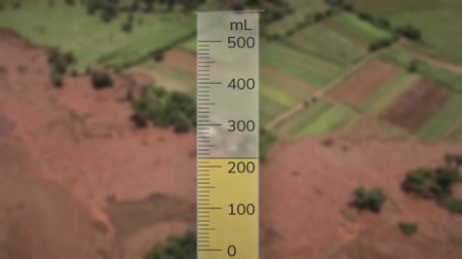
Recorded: 220 mL
